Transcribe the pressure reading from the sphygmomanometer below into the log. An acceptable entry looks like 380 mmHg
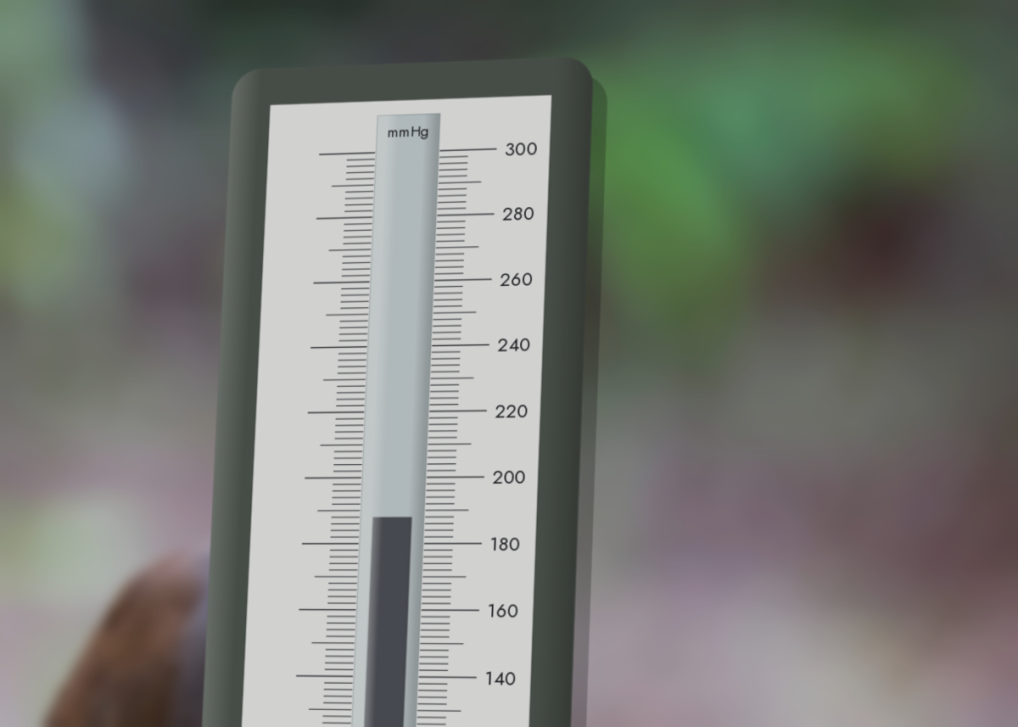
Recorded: 188 mmHg
